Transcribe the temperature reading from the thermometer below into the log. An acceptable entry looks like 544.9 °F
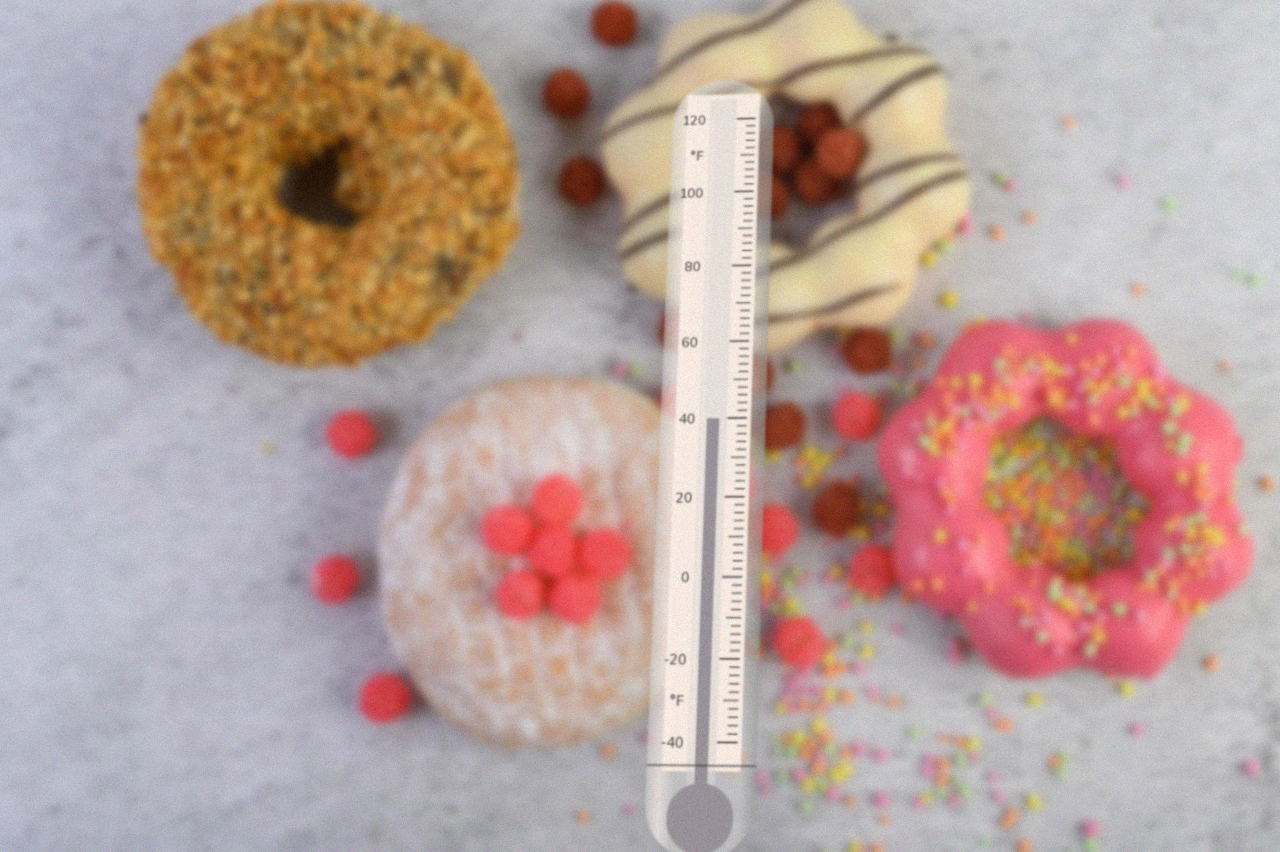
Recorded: 40 °F
